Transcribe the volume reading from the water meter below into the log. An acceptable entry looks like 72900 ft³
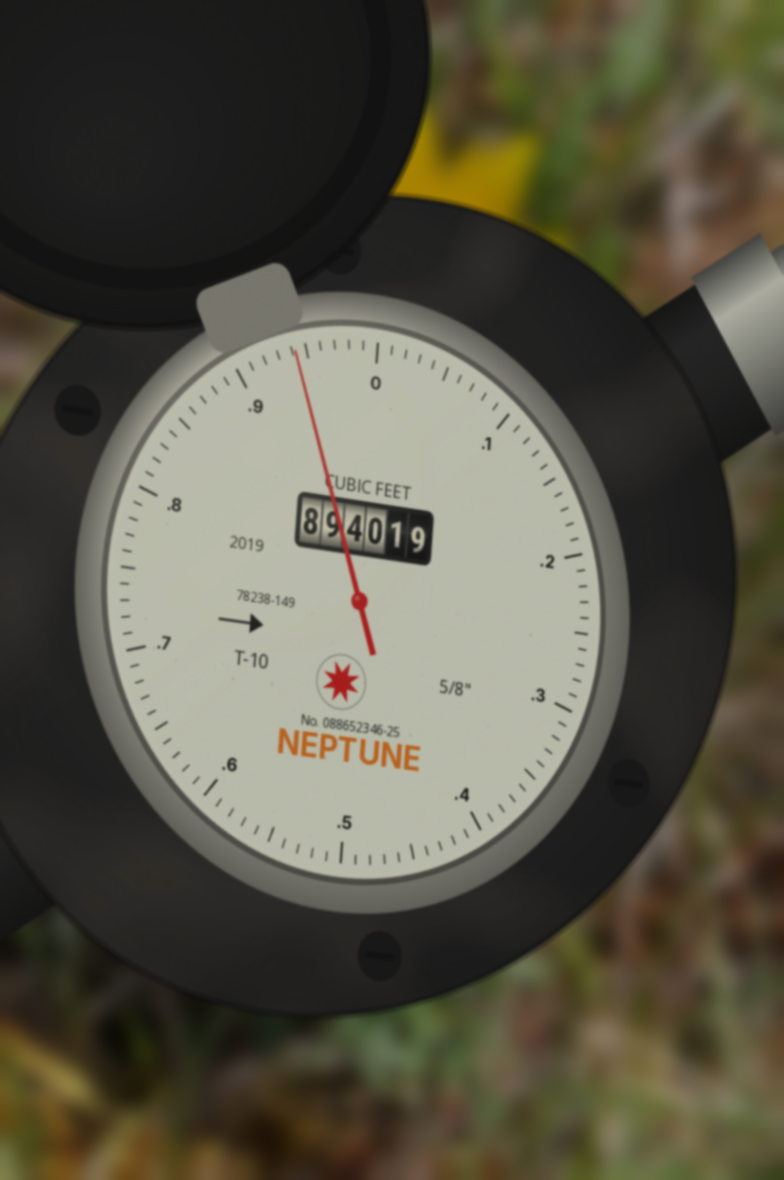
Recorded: 894018.94 ft³
